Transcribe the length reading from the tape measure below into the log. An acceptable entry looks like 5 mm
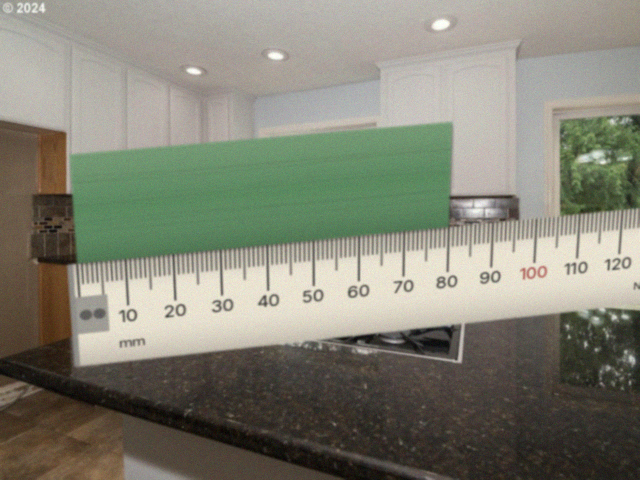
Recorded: 80 mm
